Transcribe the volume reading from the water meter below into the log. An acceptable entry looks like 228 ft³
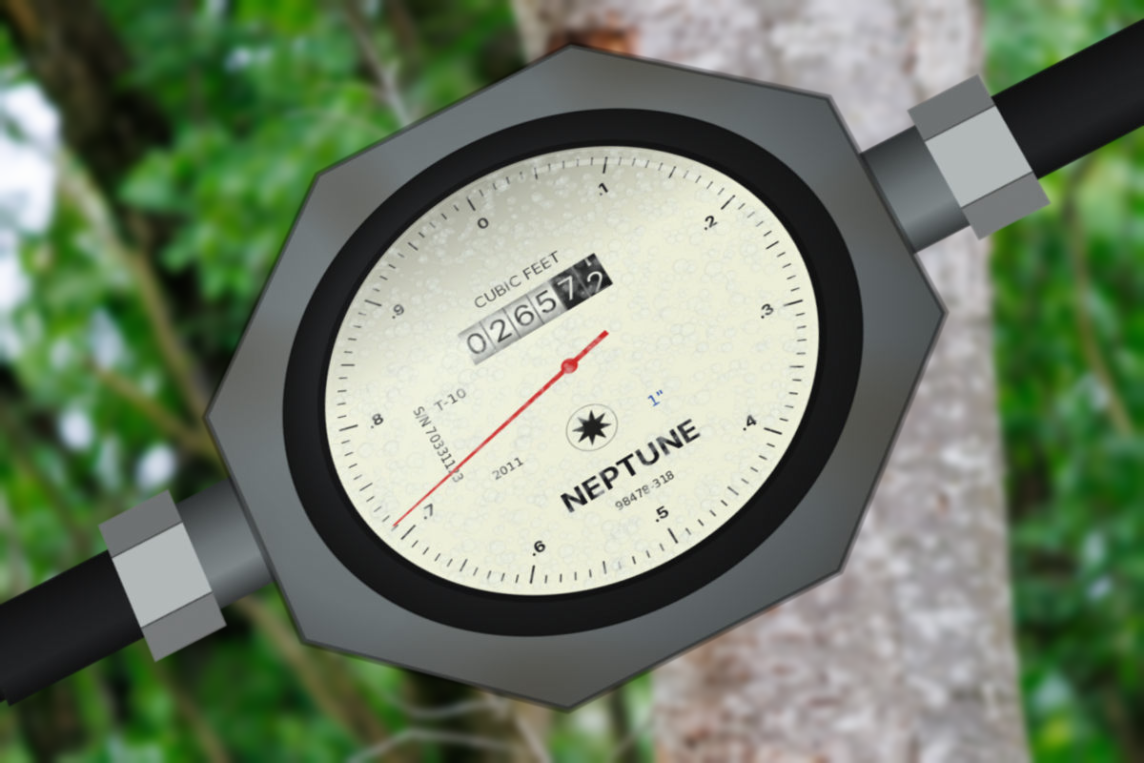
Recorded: 26571.71 ft³
